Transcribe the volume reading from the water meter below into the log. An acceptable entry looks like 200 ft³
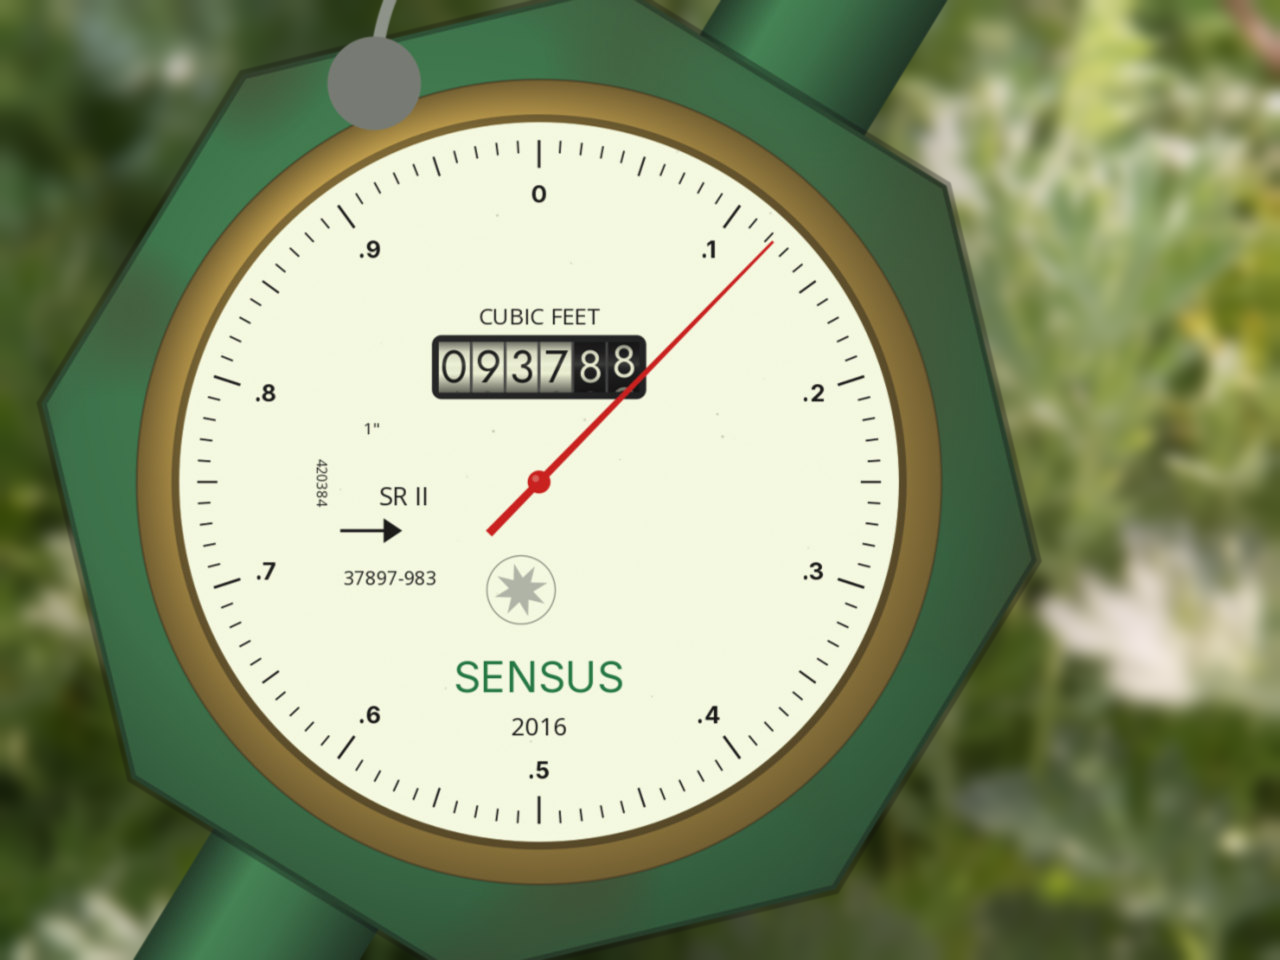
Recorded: 93788.12 ft³
